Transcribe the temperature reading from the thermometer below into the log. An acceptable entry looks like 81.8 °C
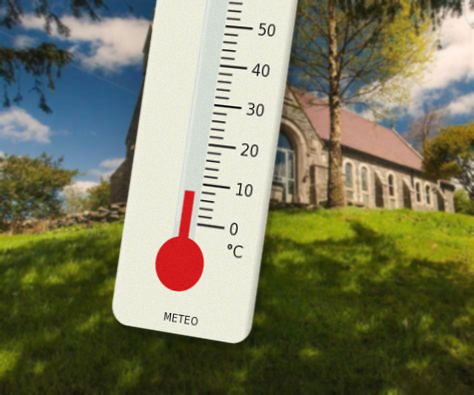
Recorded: 8 °C
